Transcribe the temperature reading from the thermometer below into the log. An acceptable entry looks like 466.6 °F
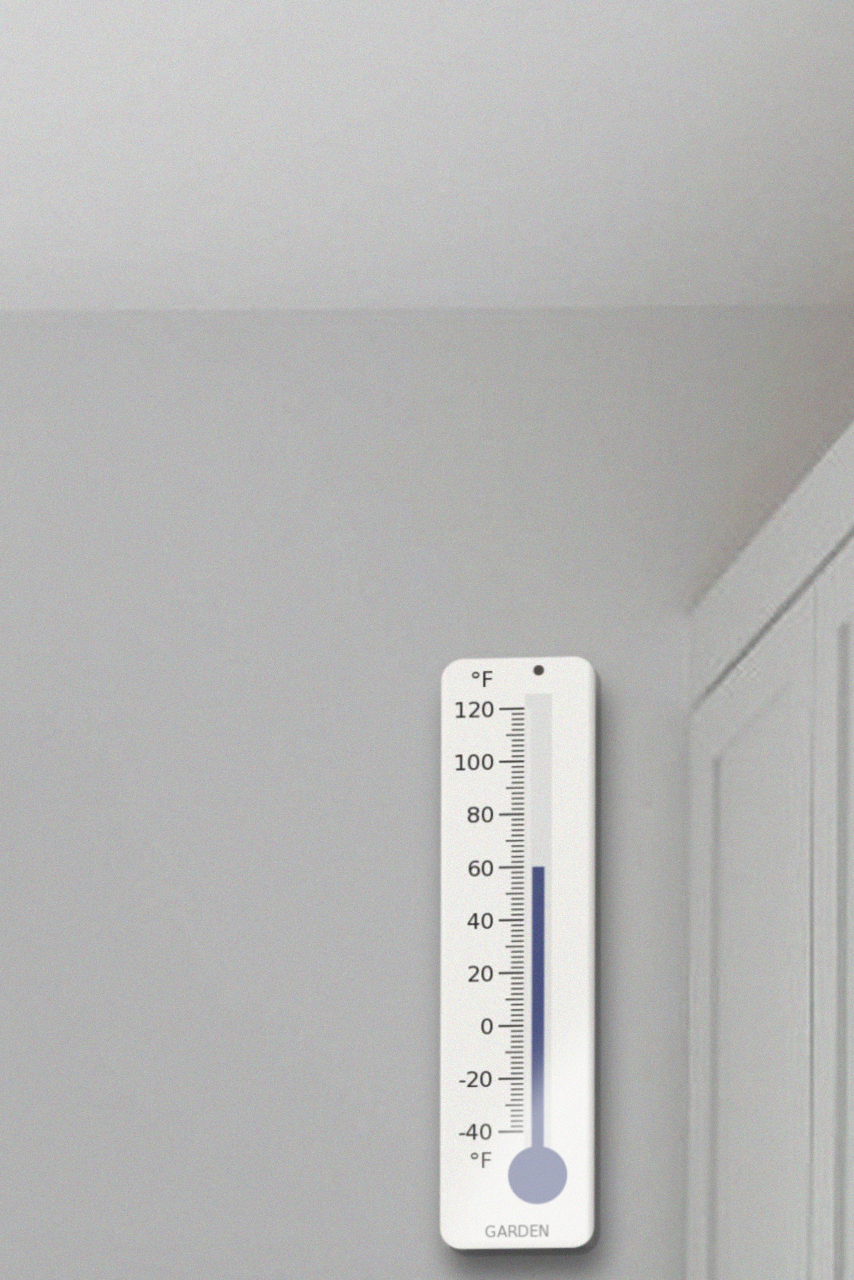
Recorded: 60 °F
